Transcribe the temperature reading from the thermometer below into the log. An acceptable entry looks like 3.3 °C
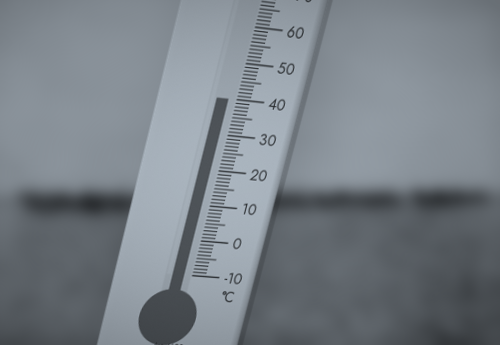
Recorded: 40 °C
